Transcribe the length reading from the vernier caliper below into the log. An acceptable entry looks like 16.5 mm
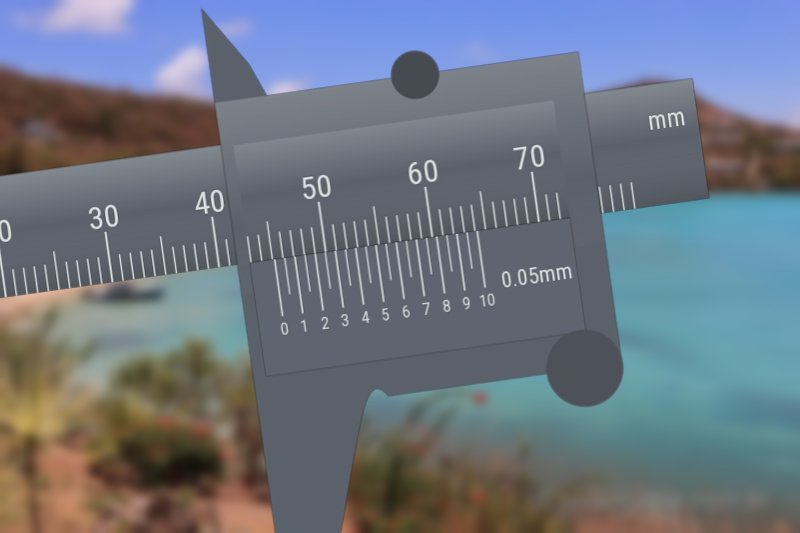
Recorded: 45.2 mm
